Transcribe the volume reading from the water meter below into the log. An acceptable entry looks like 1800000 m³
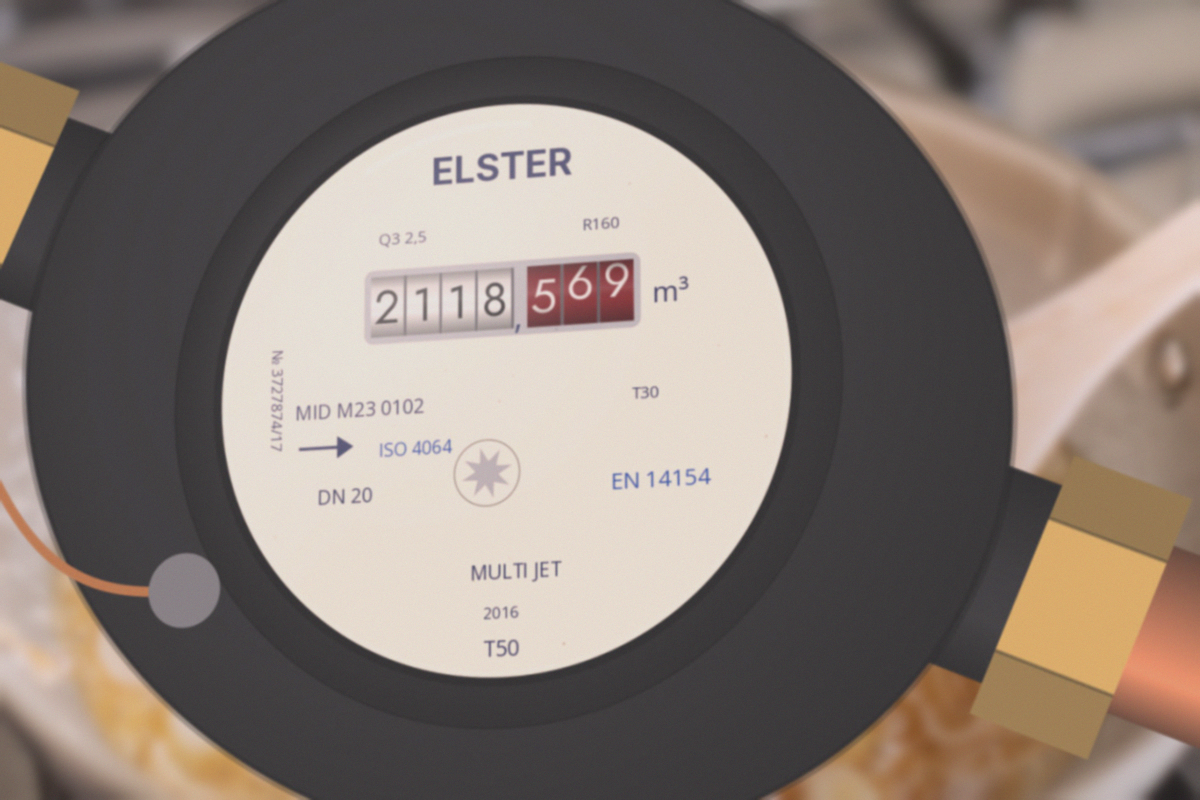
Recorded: 2118.569 m³
